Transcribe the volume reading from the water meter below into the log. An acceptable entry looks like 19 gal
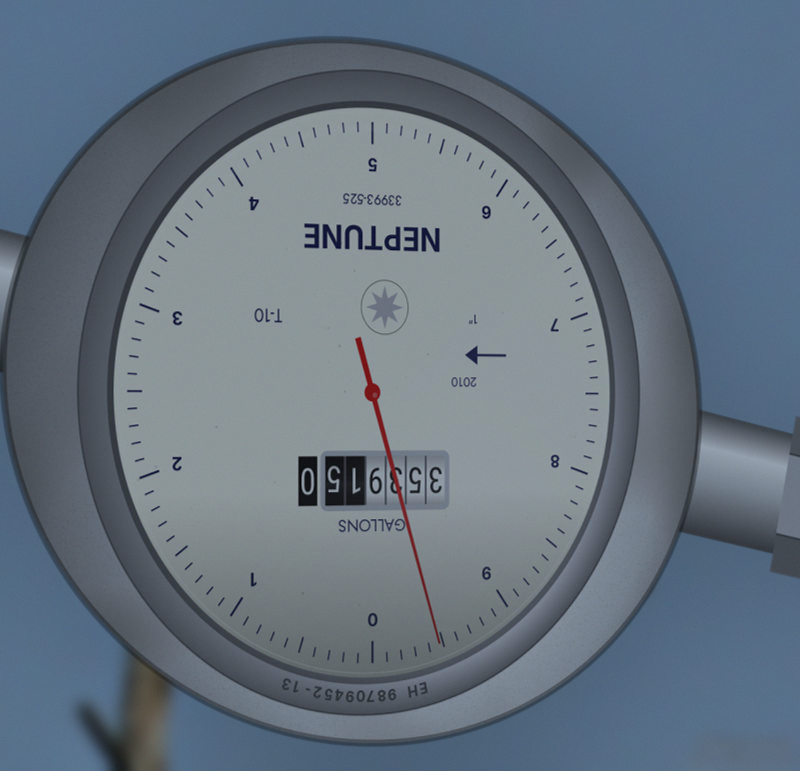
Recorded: 3539149.5 gal
